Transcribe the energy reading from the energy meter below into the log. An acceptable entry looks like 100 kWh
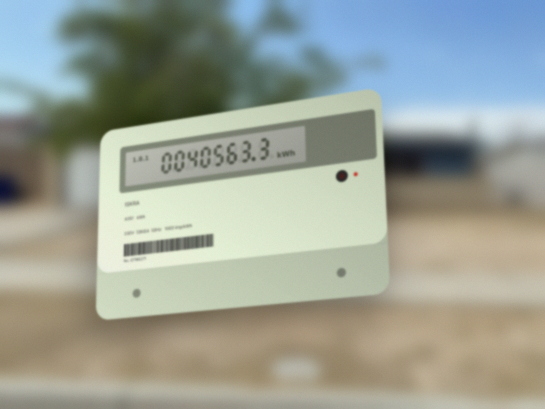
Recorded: 40563.3 kWh
